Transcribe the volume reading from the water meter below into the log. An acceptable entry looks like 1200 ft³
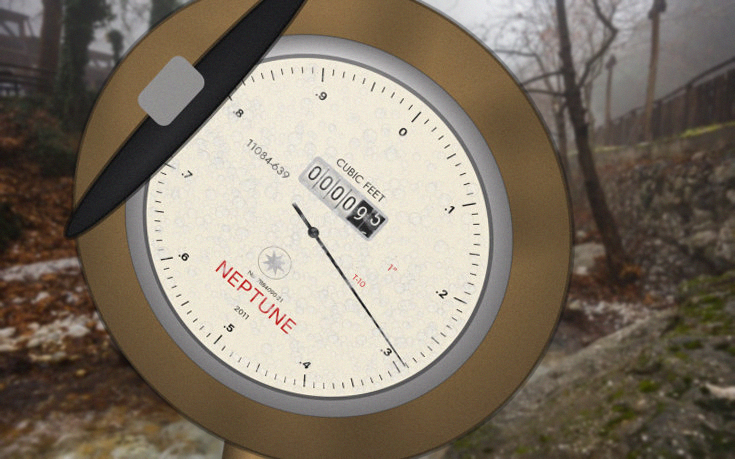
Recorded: 95.29 ft³
